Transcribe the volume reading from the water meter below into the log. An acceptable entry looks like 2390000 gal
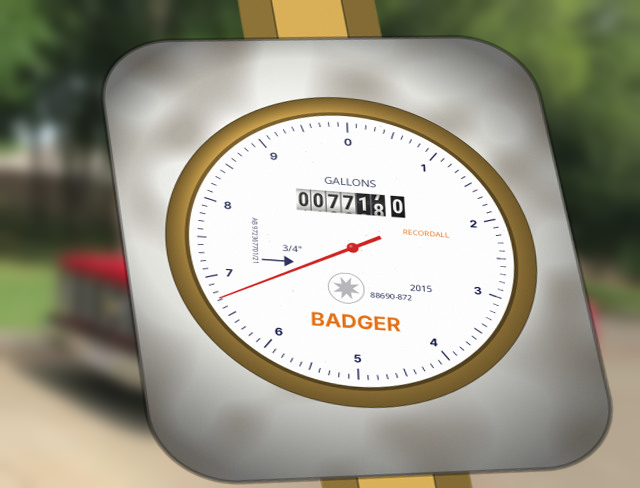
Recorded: 77176.7 gal
